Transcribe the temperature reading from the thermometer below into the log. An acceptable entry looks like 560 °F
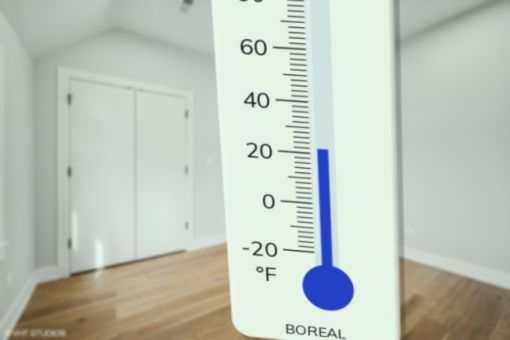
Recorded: 22 °F
